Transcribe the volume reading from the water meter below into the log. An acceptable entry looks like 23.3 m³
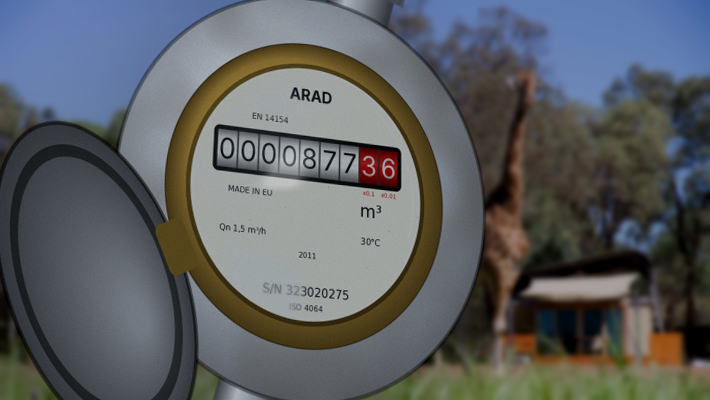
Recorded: 877.36 m³
